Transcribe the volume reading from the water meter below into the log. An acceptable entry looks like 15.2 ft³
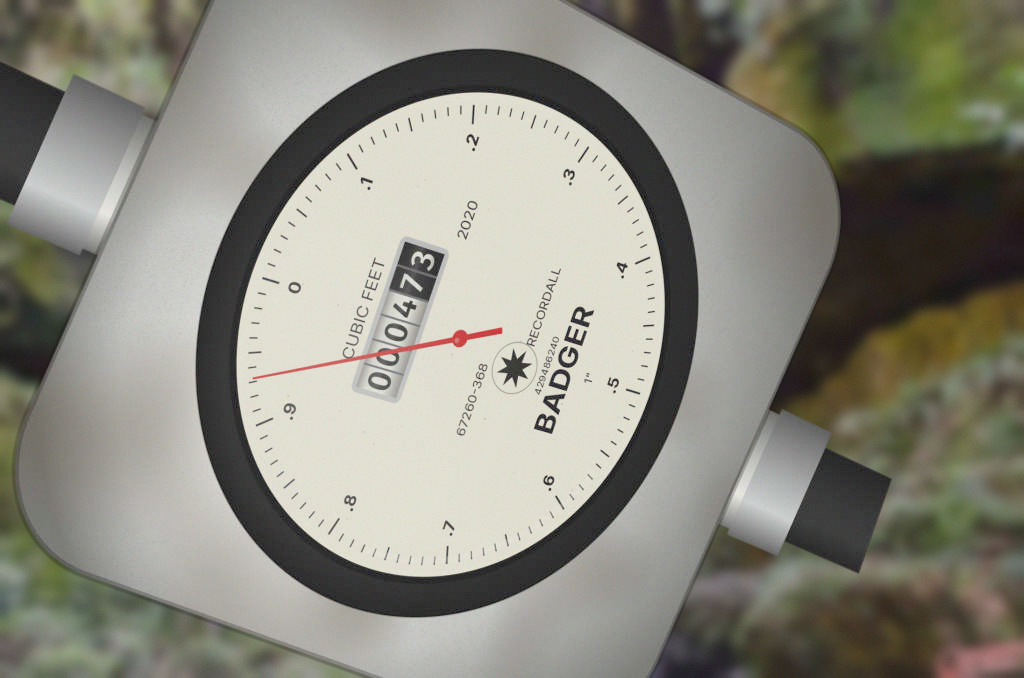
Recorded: 472.93 ft³
